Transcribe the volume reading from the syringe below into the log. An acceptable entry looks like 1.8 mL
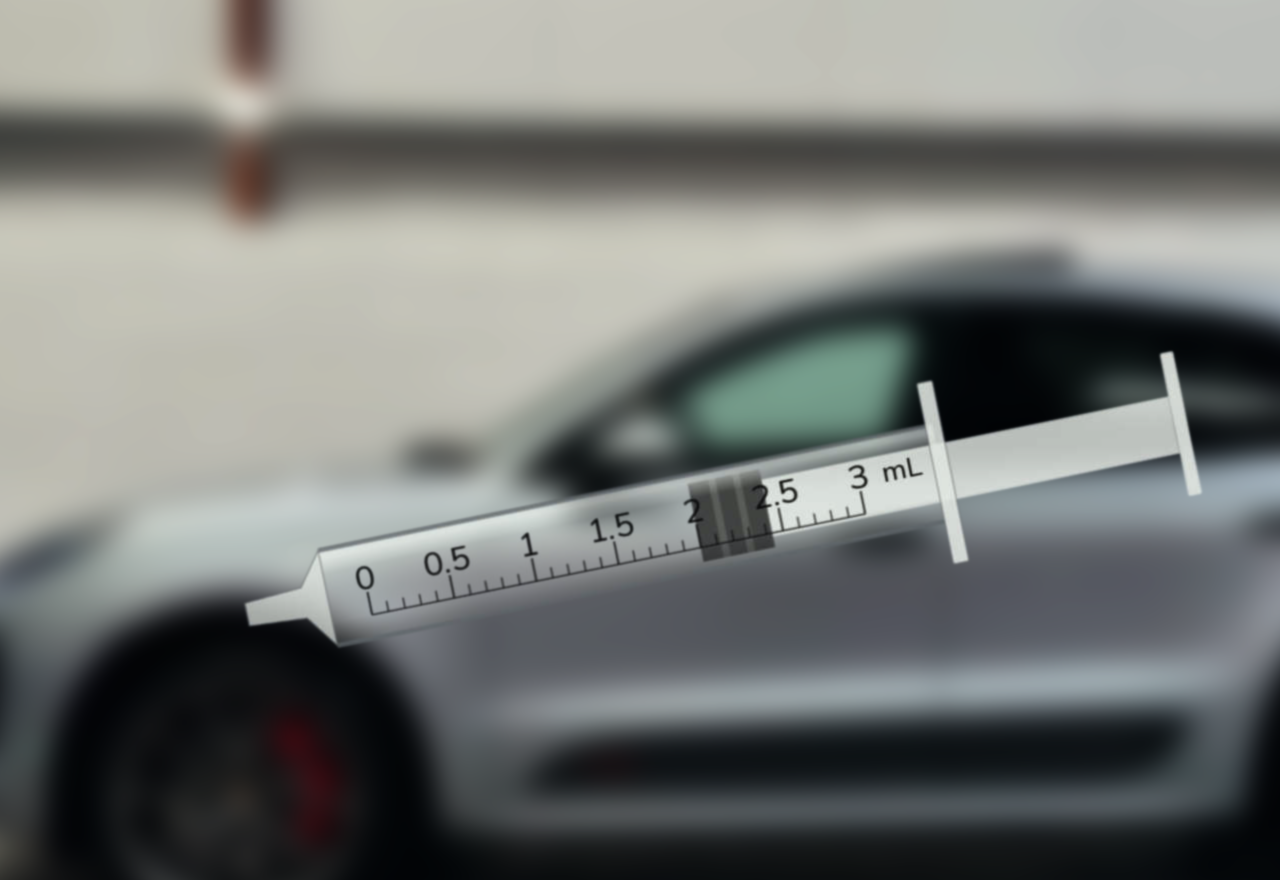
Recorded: 2 mL
